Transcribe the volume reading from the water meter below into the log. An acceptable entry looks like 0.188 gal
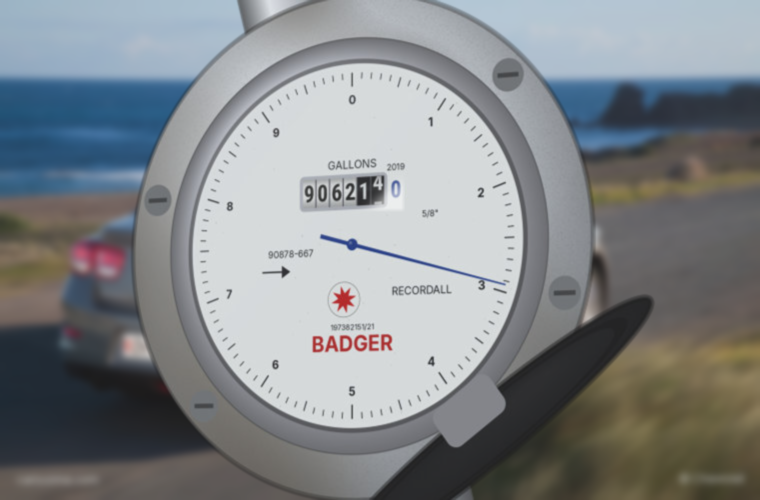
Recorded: 9062142.9 gal
